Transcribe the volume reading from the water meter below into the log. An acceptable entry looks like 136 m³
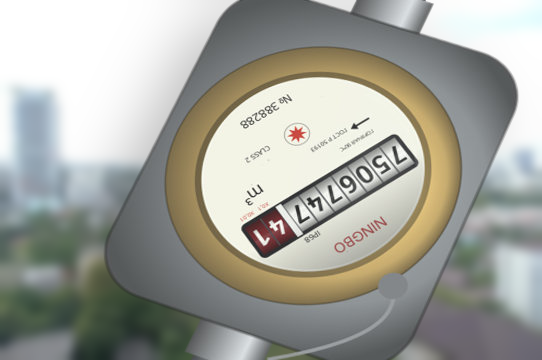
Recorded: 7506747.41 m³
